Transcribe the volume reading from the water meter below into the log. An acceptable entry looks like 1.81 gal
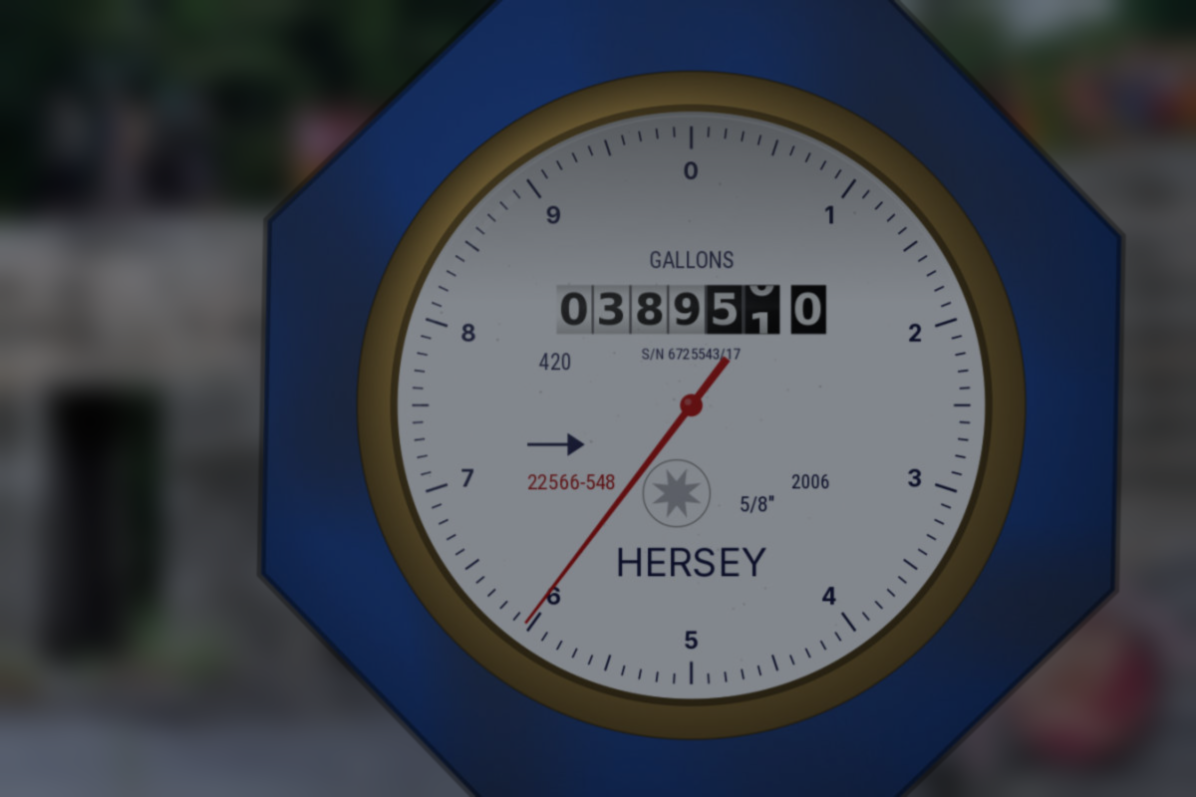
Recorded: 389506.0 gal
